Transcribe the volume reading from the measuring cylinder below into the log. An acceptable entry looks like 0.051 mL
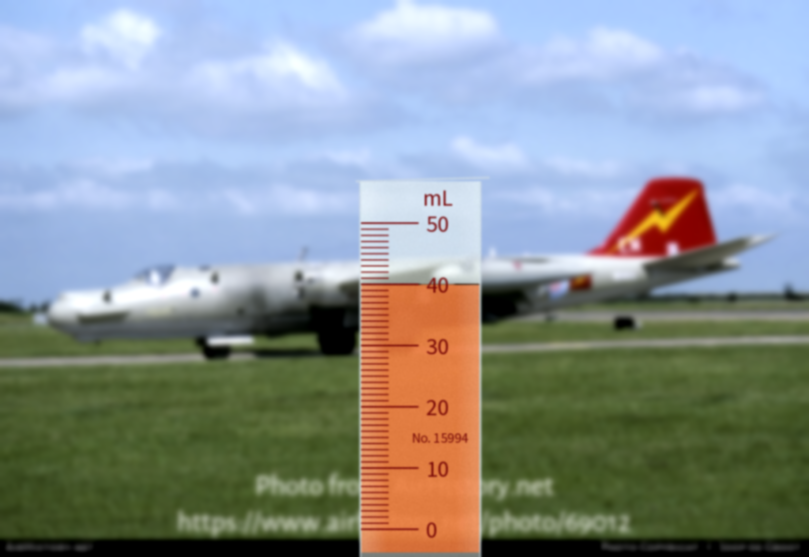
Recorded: 40 mL
